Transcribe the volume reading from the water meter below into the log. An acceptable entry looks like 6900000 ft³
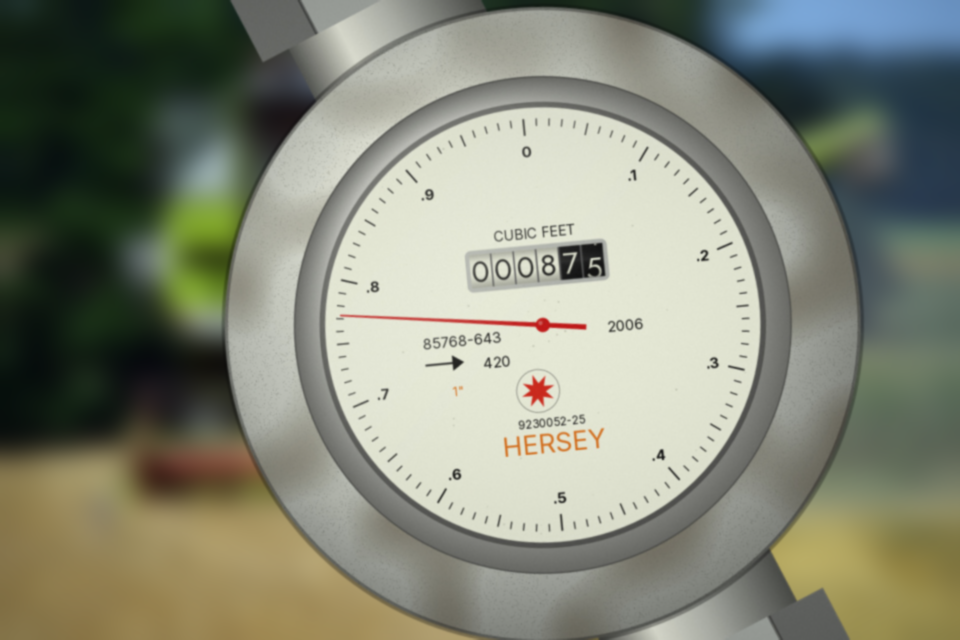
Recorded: 874.77 ft³
